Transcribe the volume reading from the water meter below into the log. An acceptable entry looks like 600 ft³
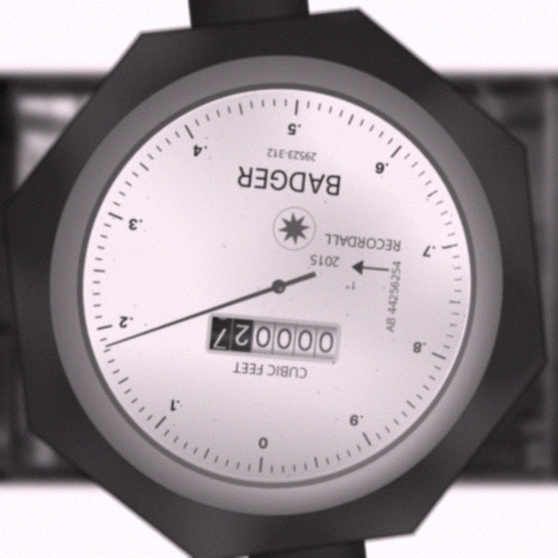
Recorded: 27.18 ft³
